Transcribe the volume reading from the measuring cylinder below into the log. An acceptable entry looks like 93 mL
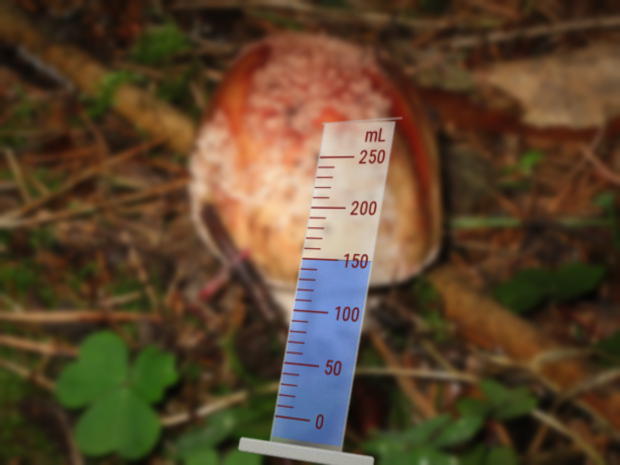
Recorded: 150 mL
